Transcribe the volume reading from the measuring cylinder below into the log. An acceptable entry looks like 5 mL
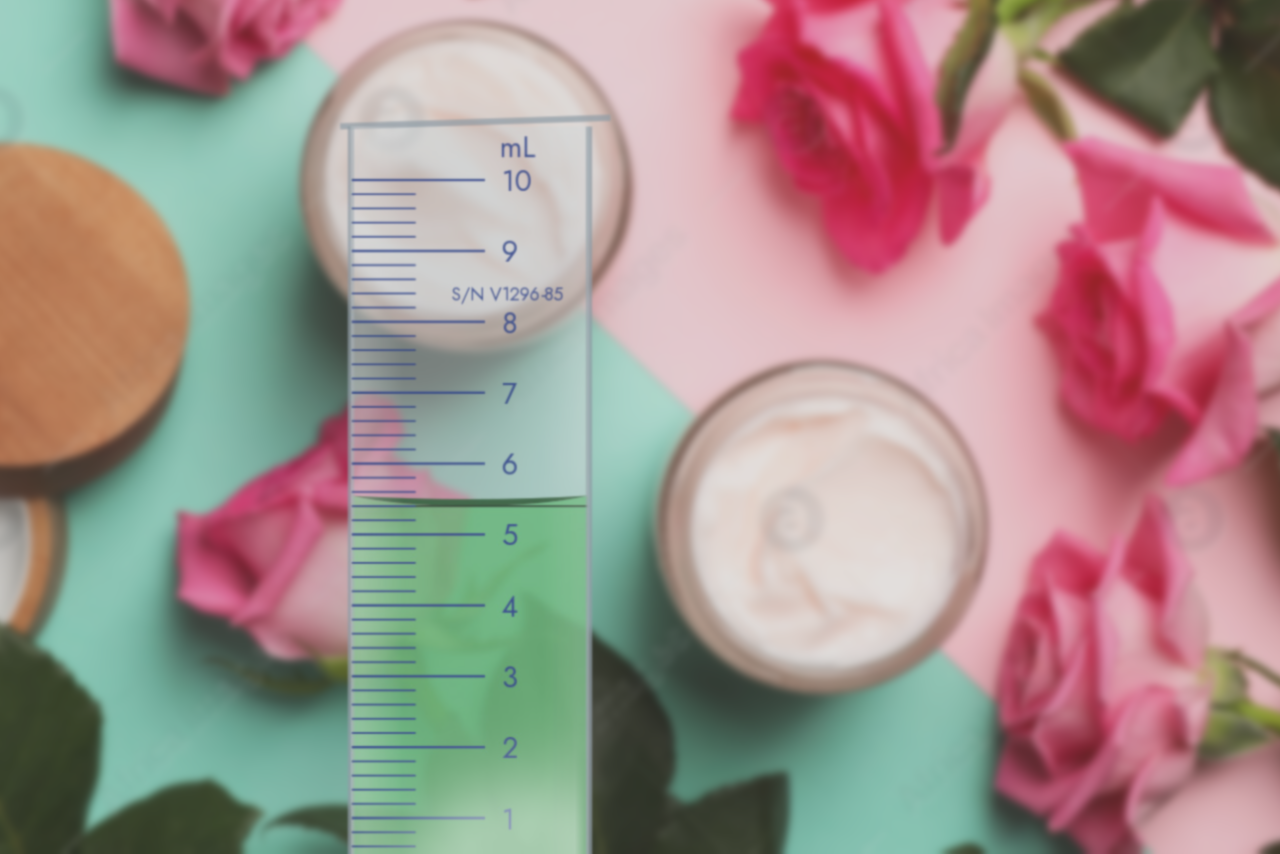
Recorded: 5.4 mL
